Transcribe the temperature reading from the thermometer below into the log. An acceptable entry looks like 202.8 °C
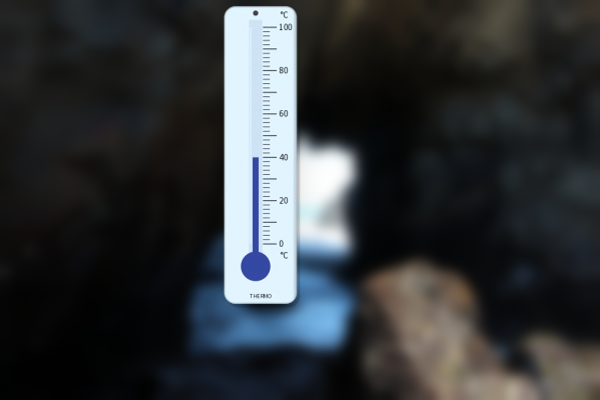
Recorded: 40 °C
